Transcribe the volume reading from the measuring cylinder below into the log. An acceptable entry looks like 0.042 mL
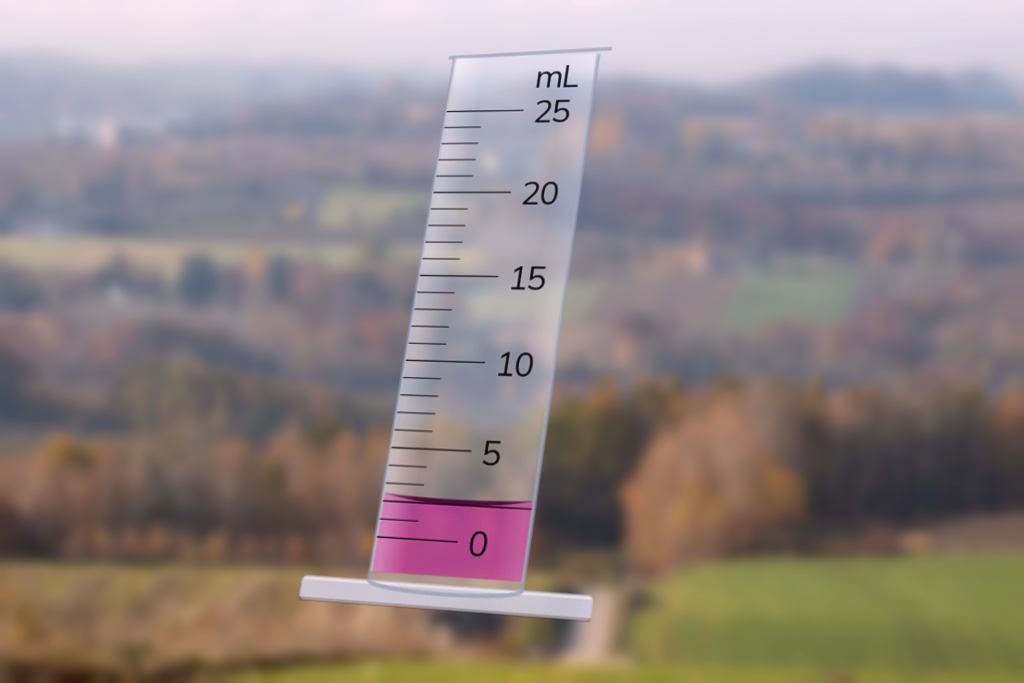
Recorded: 2 mL
